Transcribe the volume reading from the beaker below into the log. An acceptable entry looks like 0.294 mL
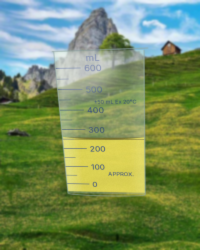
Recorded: 250 mL
